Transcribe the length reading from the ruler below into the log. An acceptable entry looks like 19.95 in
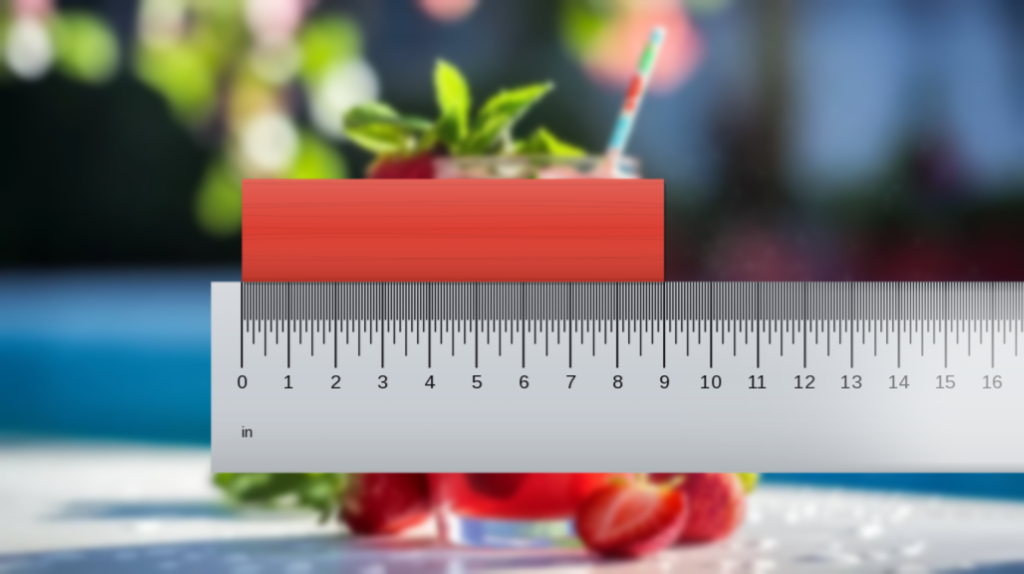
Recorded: 9 in
